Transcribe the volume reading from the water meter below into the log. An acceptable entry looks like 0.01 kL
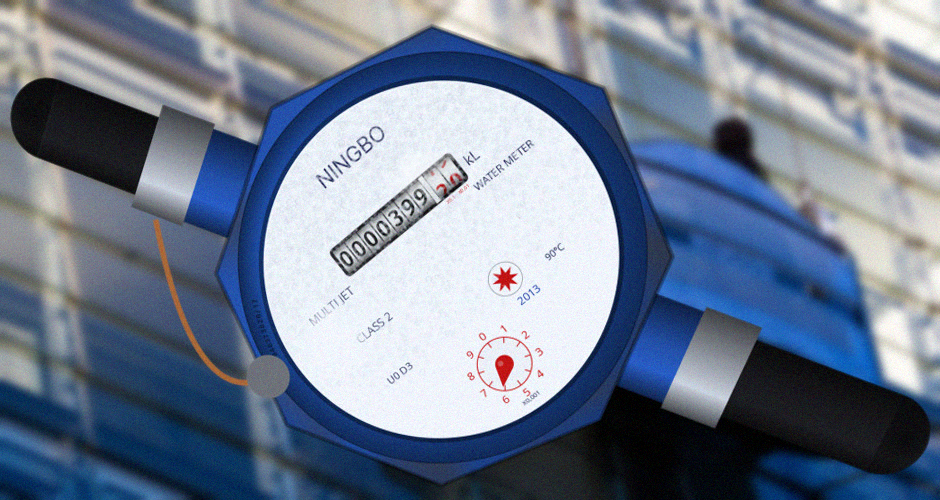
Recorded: 399.196 kL
